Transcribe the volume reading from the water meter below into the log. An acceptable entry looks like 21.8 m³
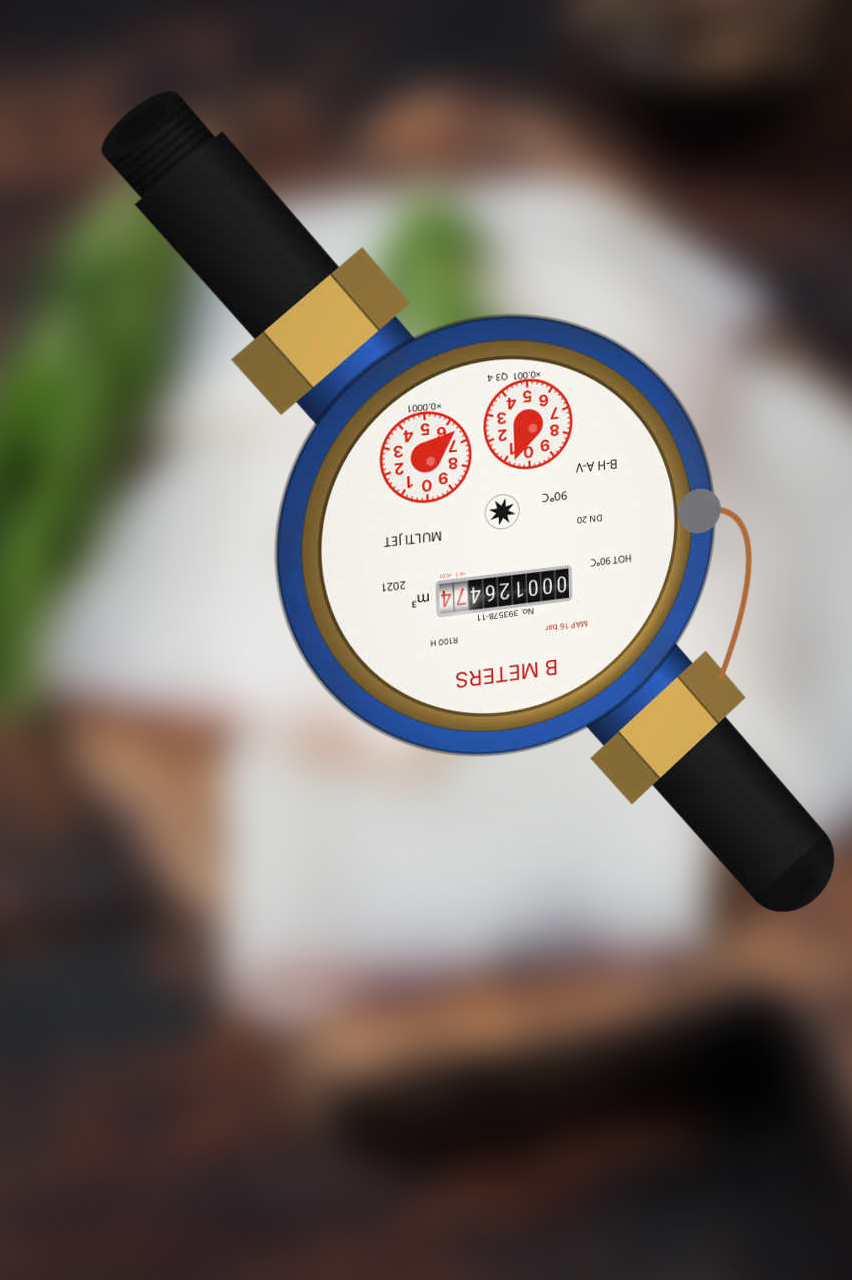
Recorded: 1264.7406 m³
